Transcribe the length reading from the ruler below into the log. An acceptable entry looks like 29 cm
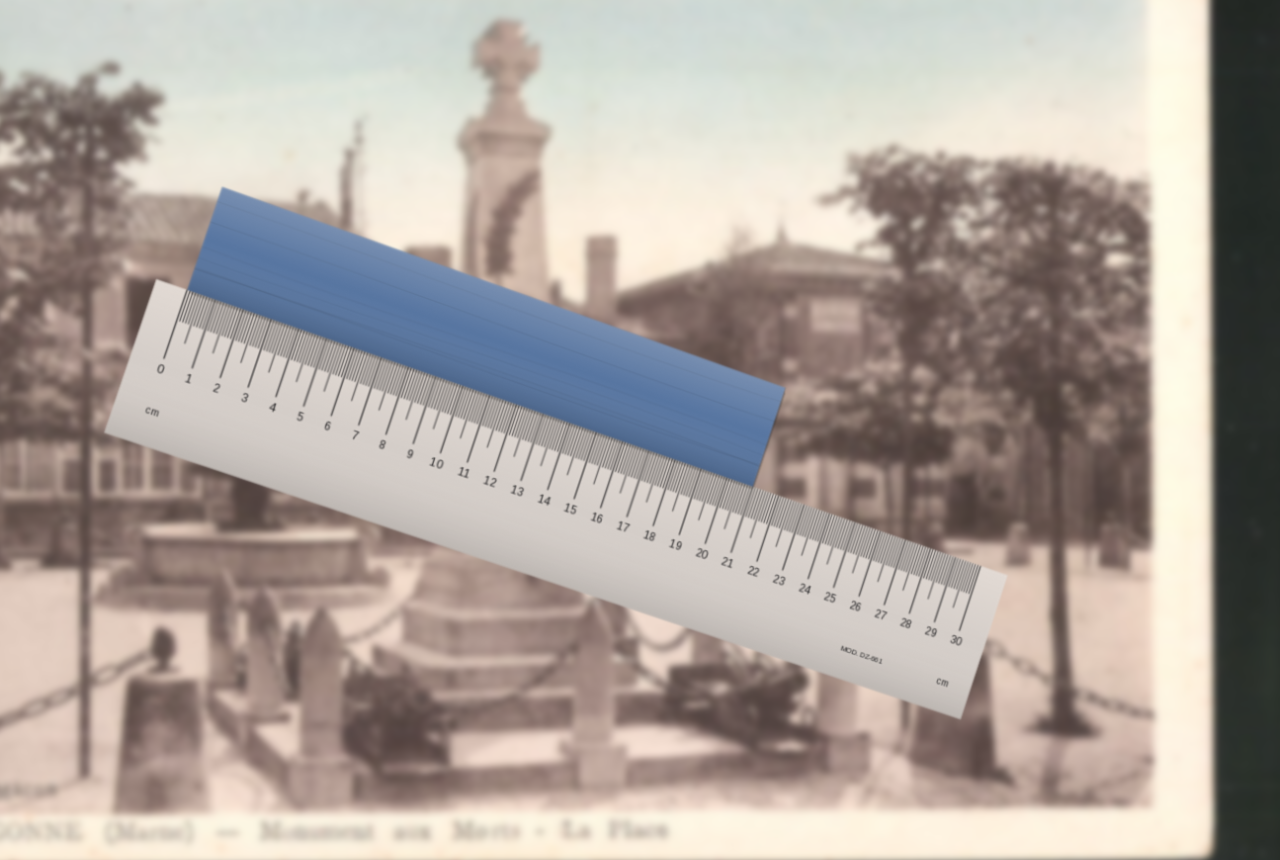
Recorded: 21 cm
